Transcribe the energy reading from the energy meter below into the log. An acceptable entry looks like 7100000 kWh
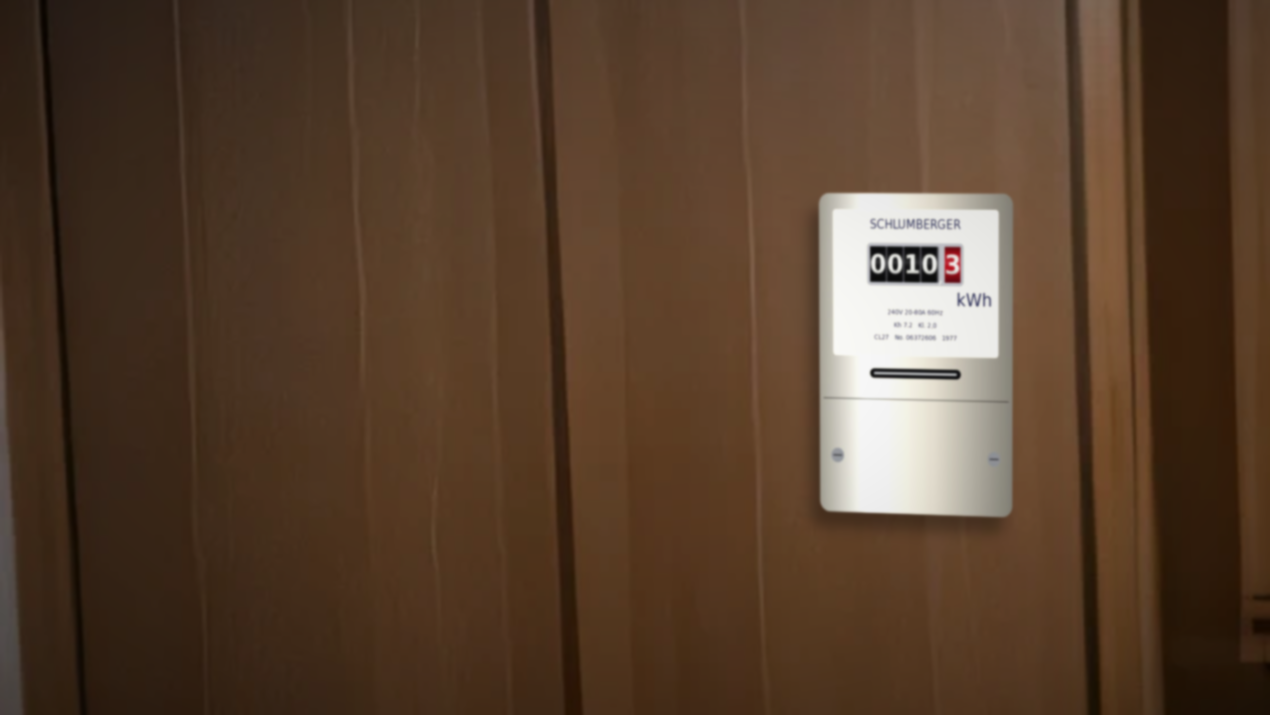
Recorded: 10.3 kWh
